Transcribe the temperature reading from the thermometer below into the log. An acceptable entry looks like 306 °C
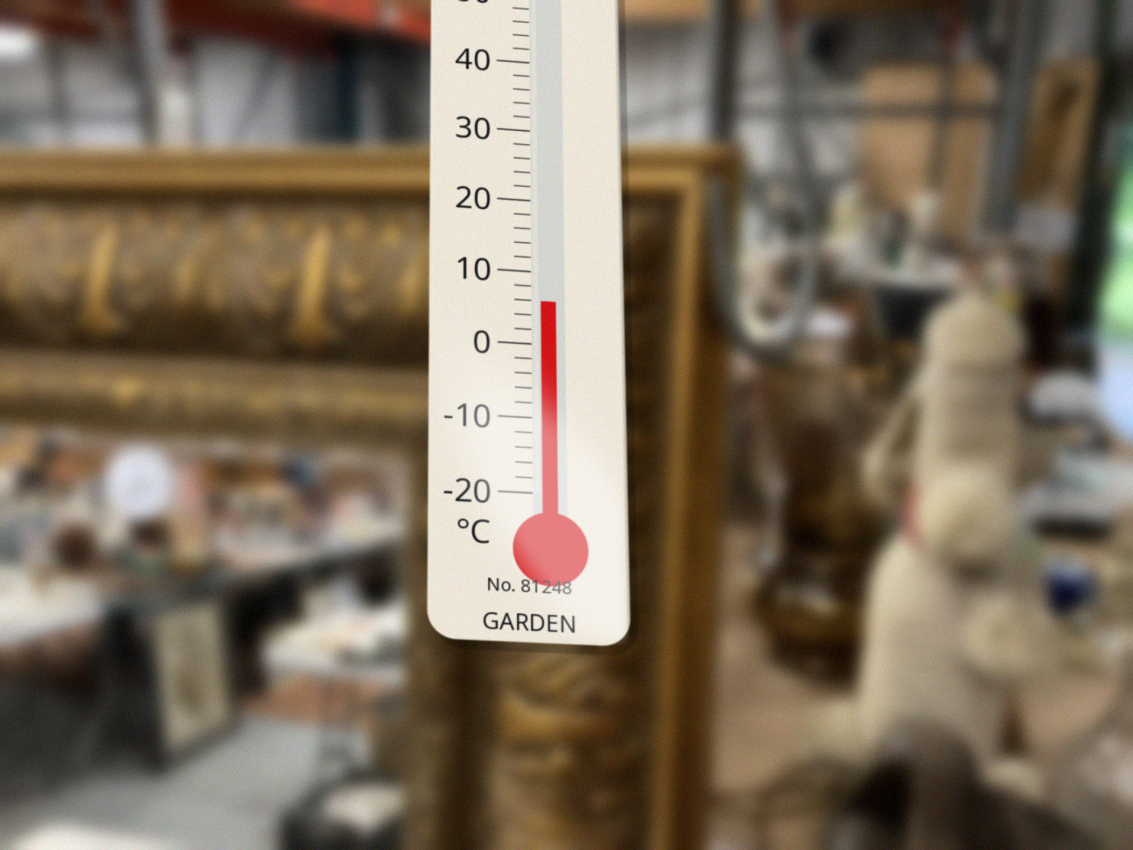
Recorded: 6 °C
